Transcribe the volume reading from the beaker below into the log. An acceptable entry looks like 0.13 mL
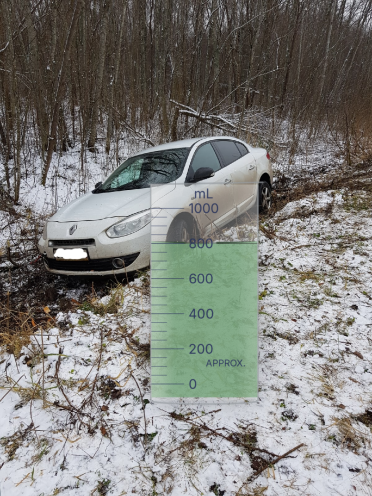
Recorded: 800 mL
